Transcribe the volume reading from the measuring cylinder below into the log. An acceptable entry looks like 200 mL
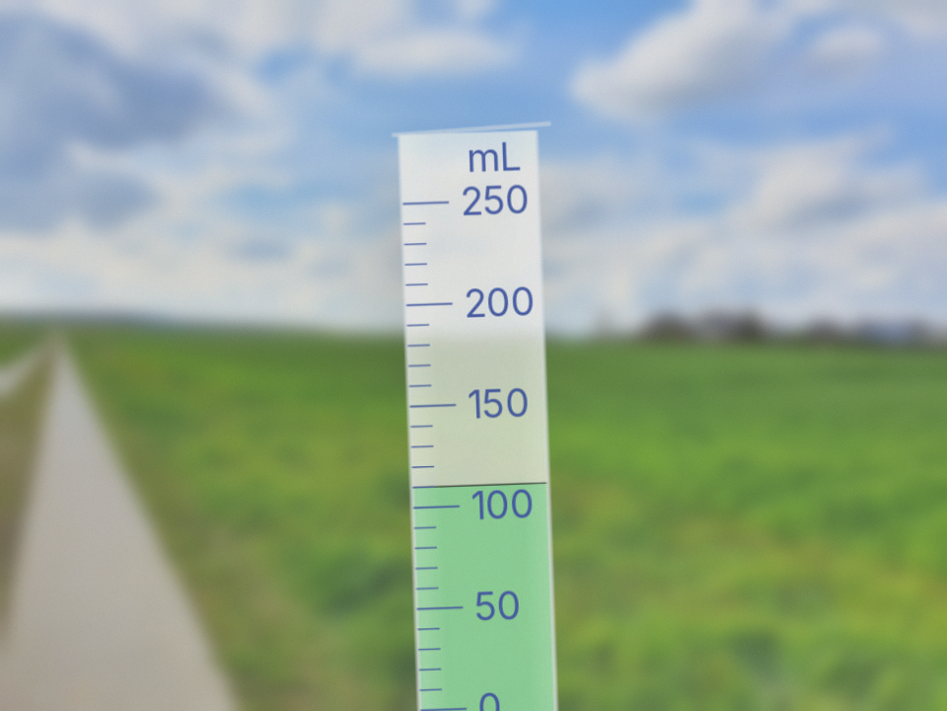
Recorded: 110 mL
